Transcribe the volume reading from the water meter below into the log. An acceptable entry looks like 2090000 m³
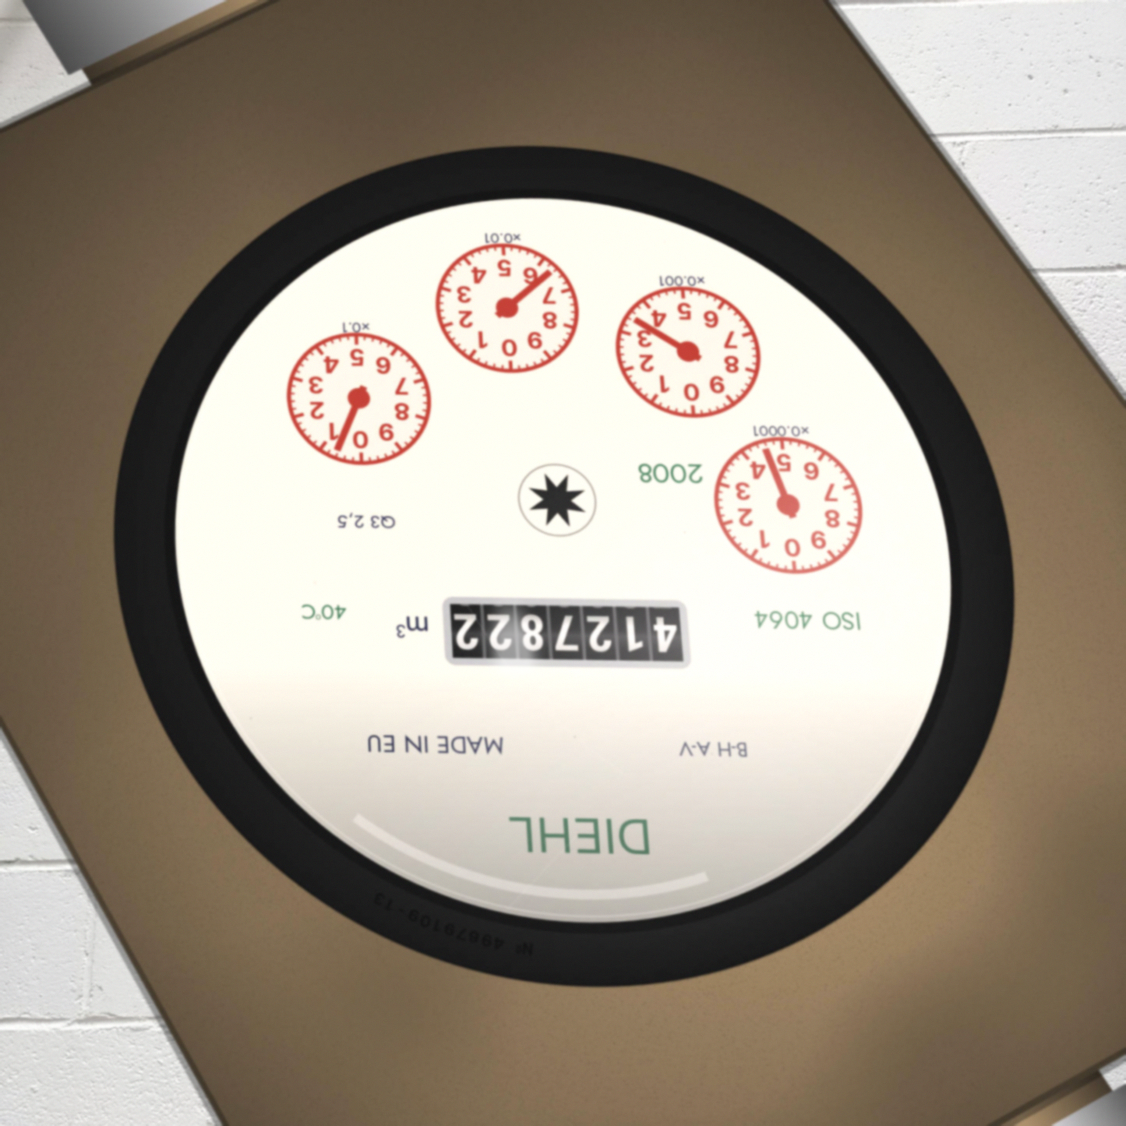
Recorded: 4127822.0634 m³
